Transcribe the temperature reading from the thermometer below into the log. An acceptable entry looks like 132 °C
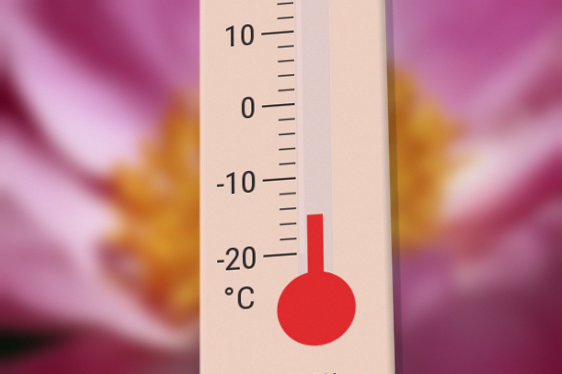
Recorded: -15 °C
